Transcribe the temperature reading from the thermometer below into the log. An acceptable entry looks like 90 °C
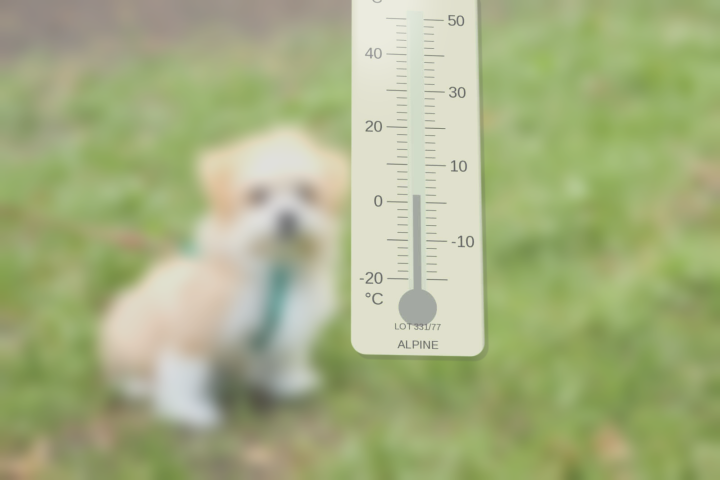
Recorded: 2 °C
